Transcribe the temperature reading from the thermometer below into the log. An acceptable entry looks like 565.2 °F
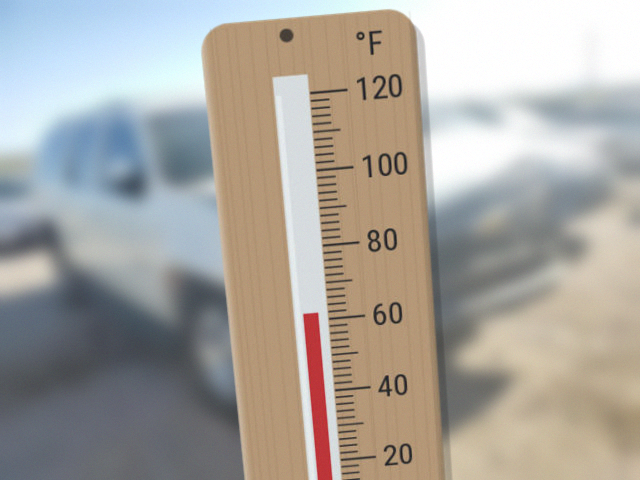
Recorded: 62 °F
